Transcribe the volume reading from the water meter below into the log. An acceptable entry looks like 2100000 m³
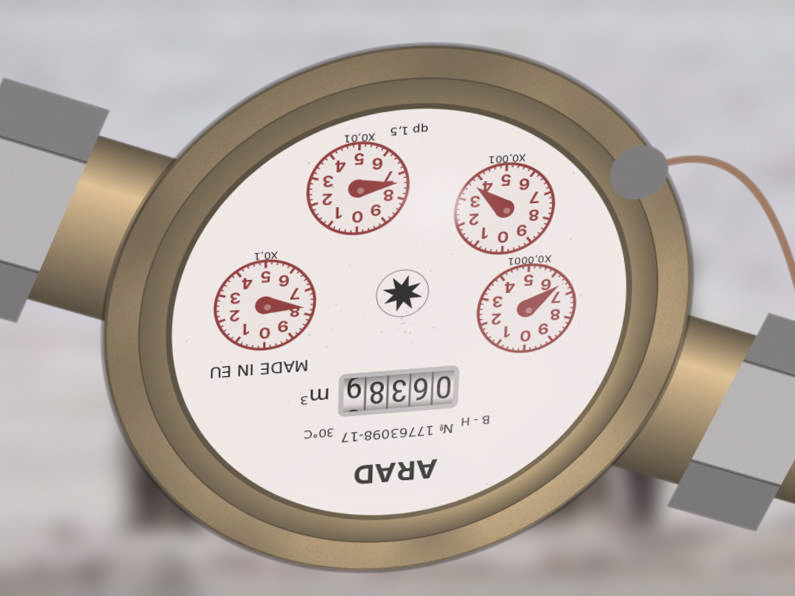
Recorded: 6388.7736 m³
